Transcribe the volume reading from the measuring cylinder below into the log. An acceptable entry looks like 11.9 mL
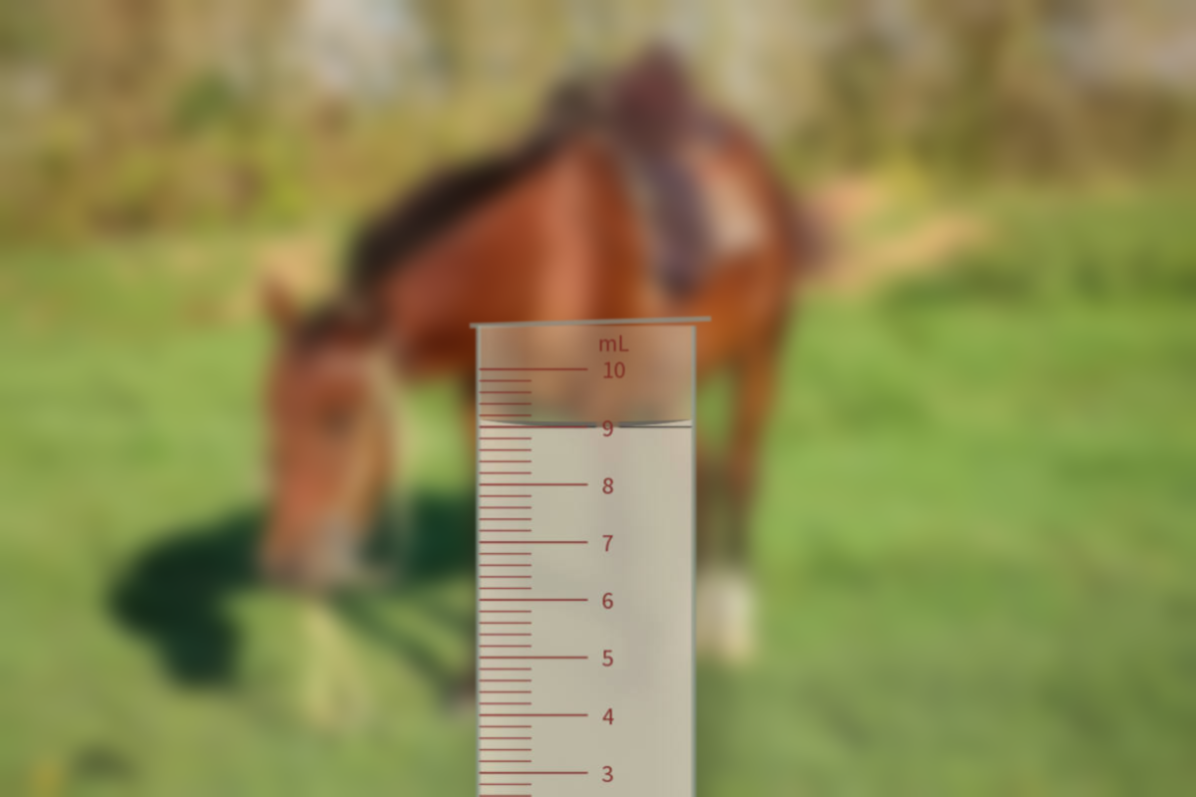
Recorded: 9 mL
